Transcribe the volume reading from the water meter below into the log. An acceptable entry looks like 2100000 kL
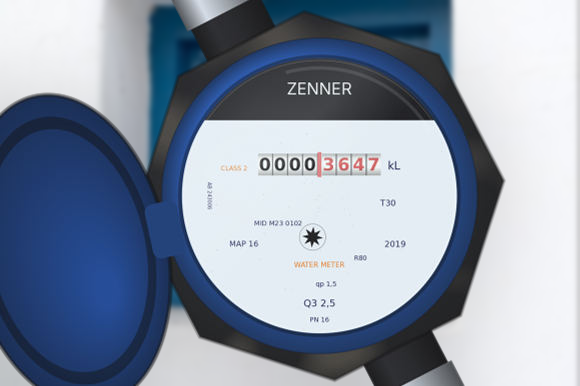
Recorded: 0.3647 kL
